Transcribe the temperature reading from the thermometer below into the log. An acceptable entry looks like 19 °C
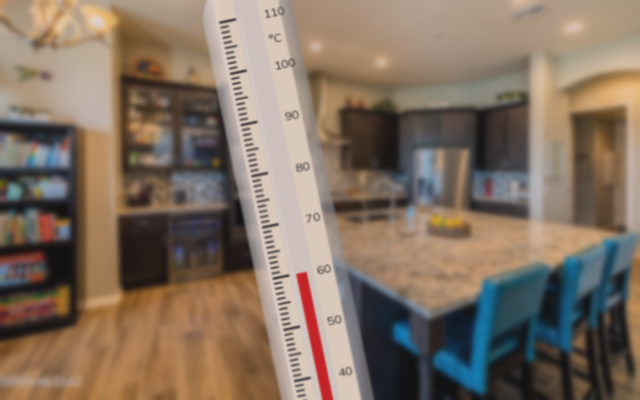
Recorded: 60 °C
